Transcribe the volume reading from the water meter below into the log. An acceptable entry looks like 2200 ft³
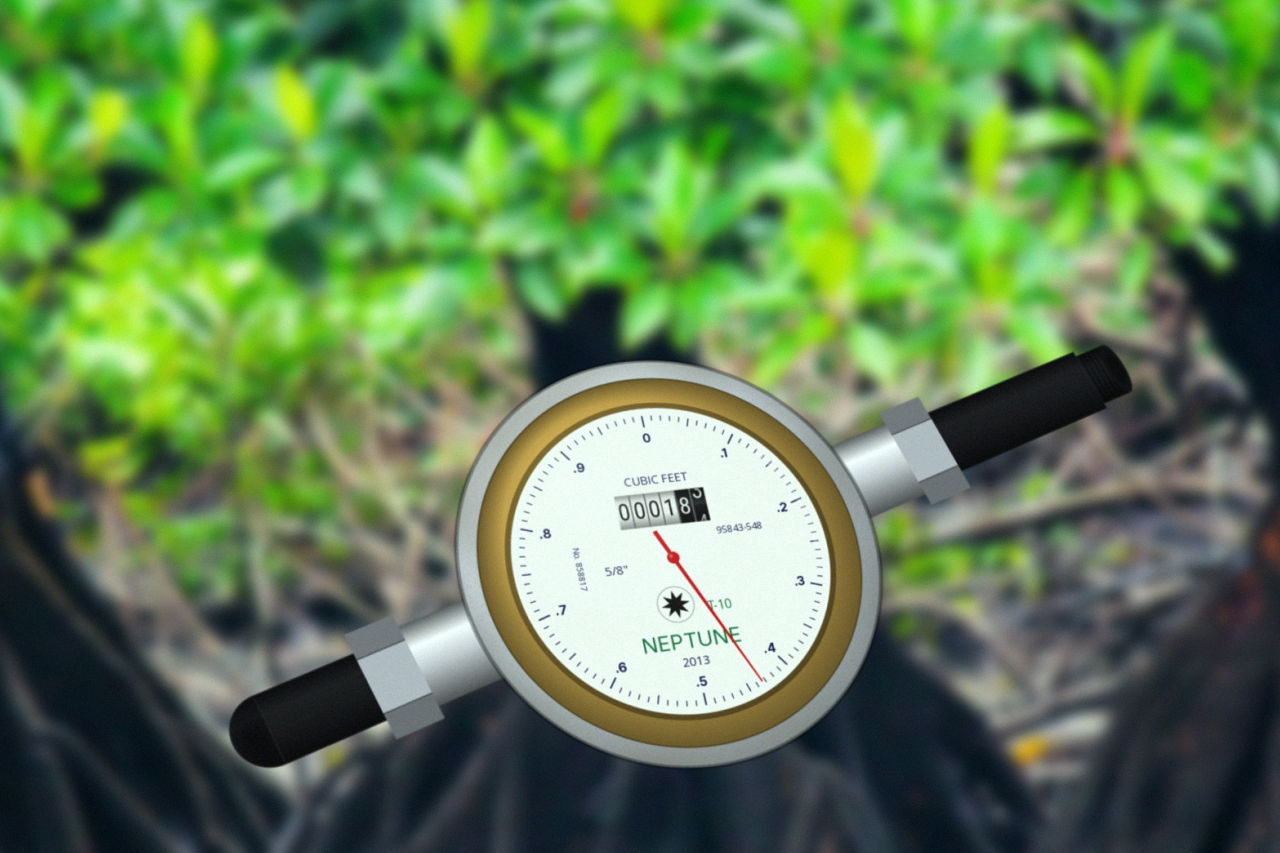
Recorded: 183.43 ft³
